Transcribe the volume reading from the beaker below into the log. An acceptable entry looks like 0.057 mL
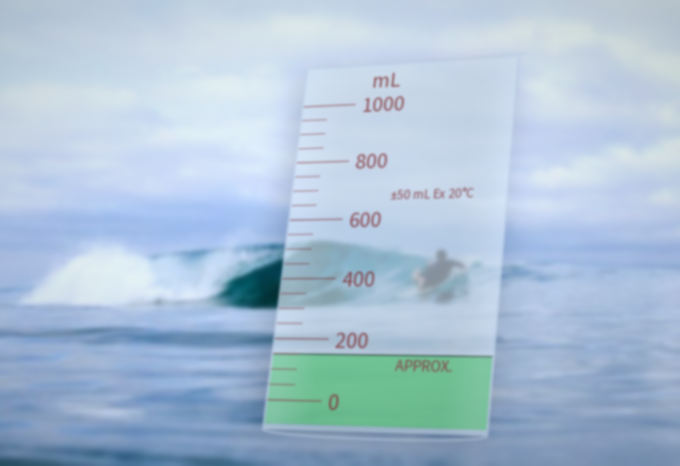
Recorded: 150 mL
